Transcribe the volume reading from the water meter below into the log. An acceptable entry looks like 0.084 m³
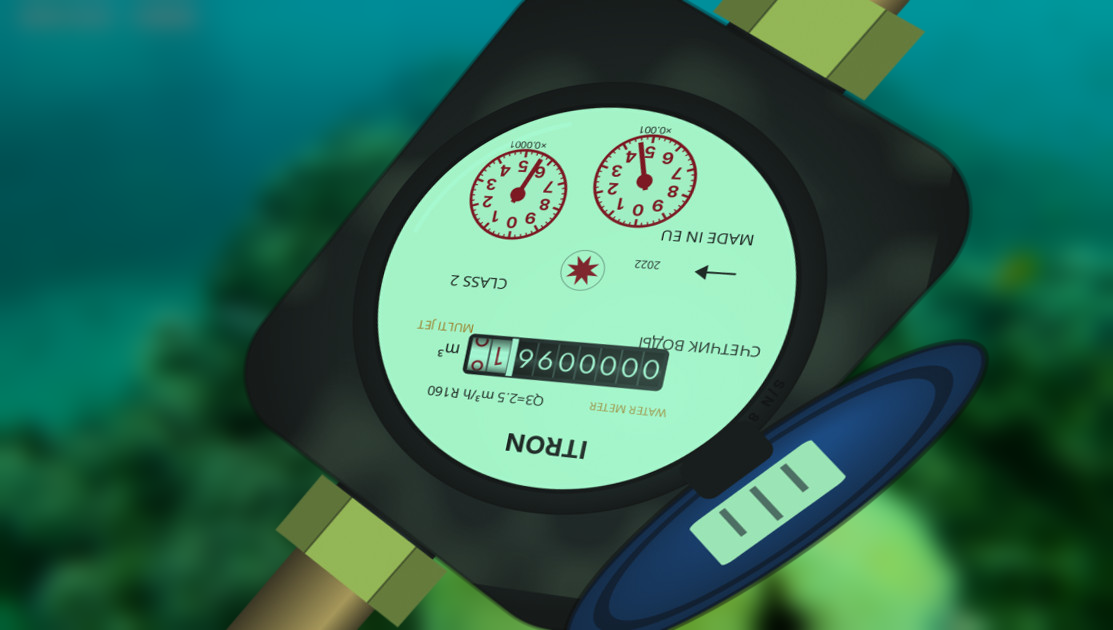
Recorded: 96.1845 m³
